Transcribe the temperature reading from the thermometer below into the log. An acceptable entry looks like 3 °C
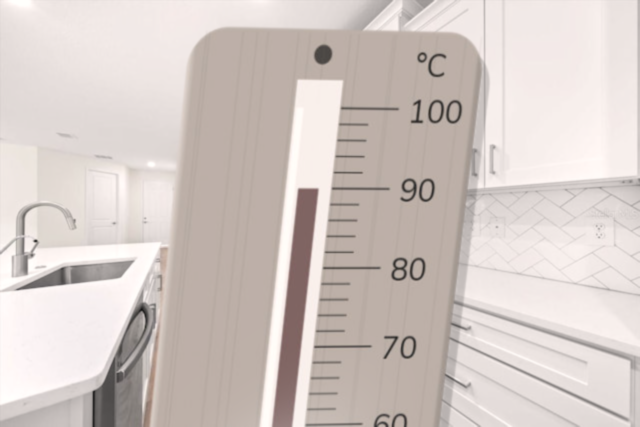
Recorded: 90 °C
